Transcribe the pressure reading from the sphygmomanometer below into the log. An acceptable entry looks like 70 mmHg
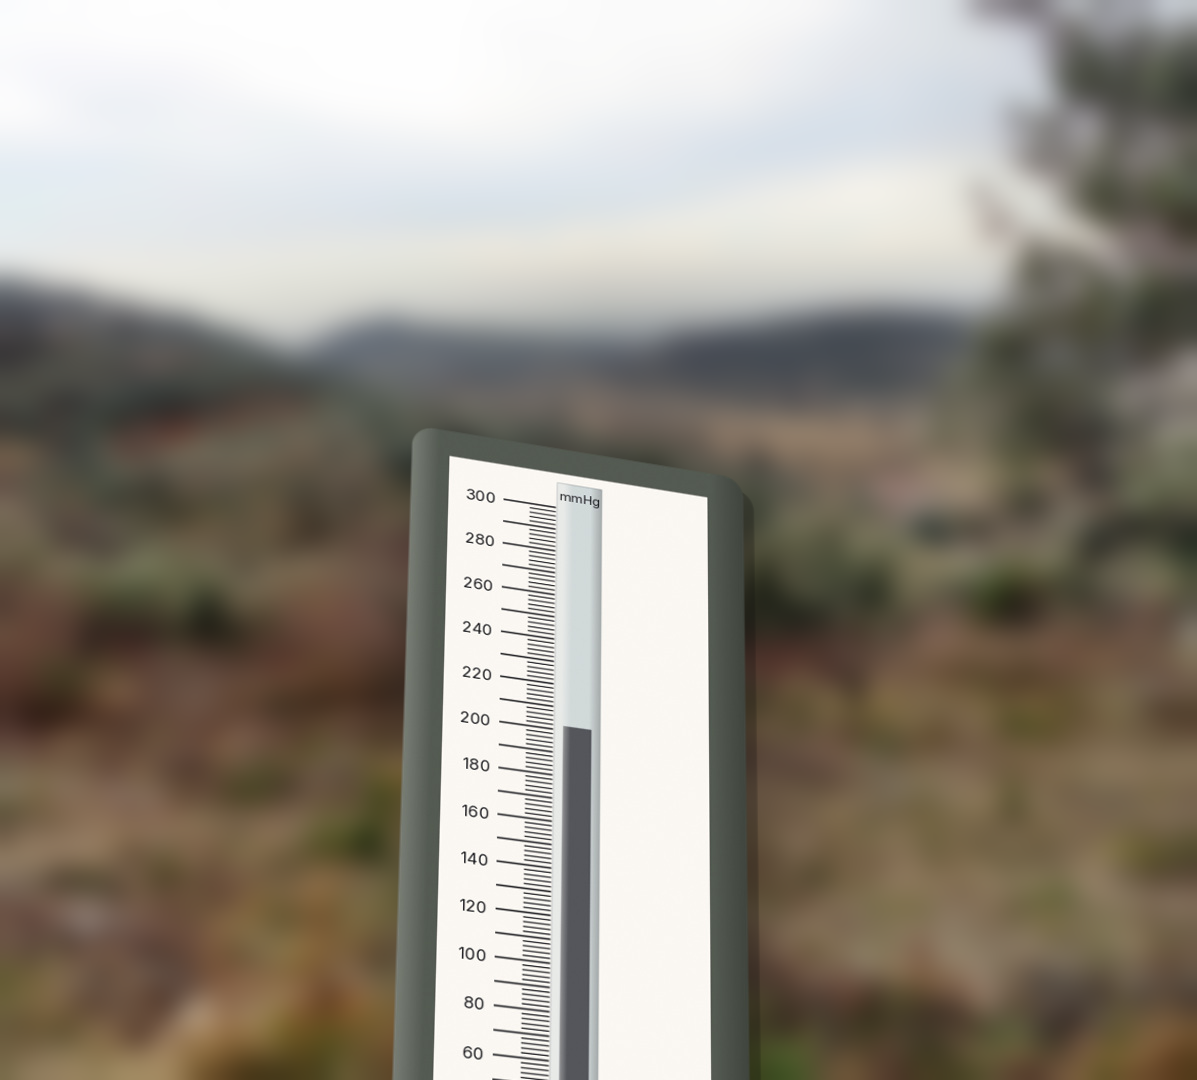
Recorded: 202 mmHg
